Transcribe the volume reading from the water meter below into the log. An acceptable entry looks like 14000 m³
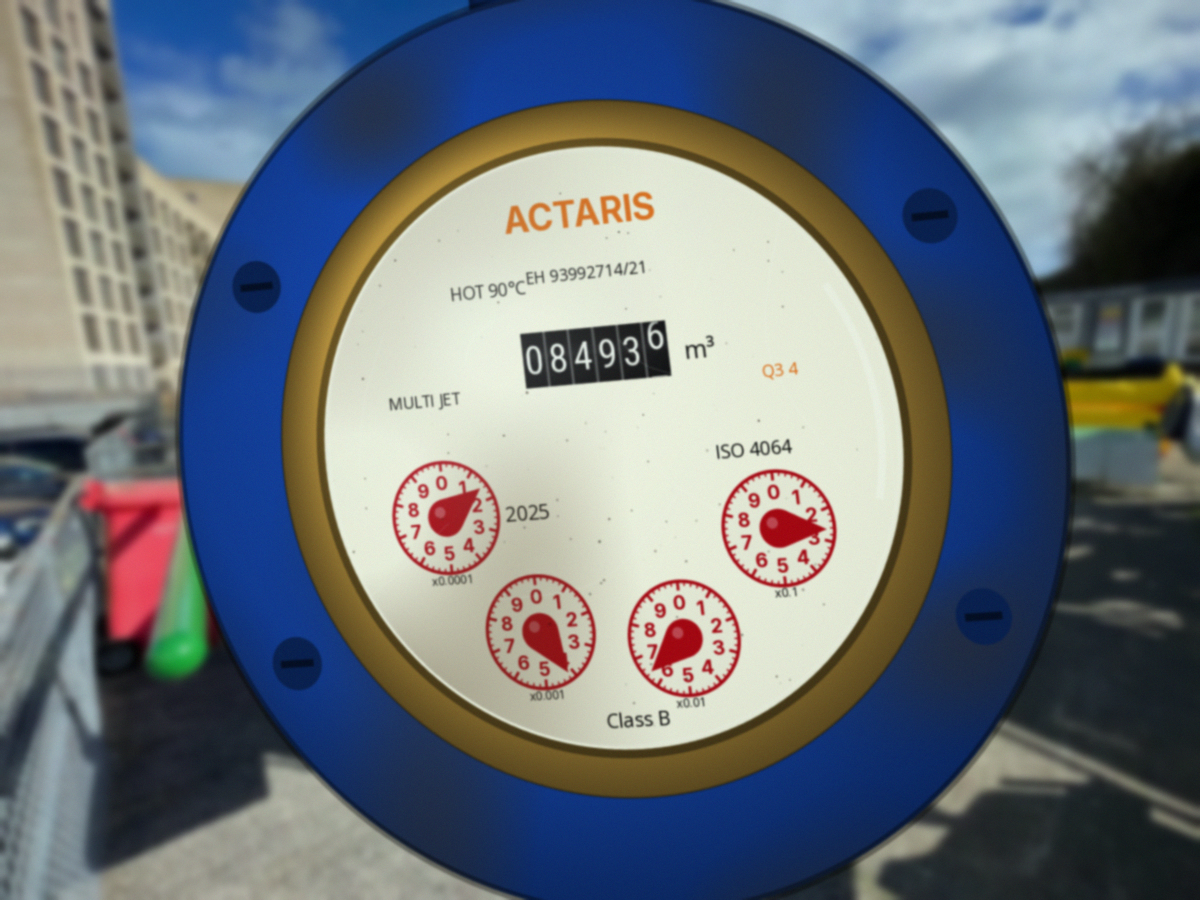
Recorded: 84936.2641 m³
